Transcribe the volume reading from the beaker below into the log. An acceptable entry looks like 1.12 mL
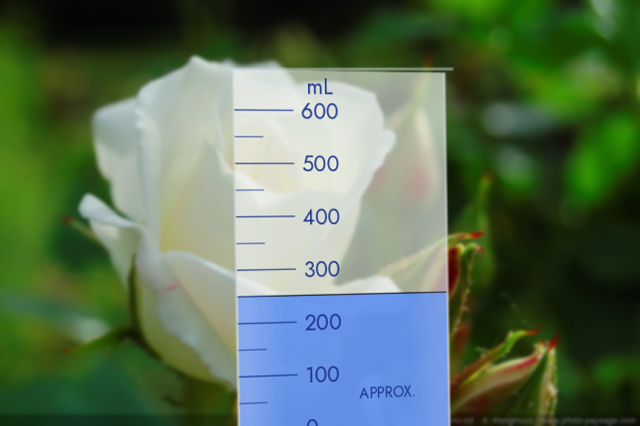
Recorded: 250 mL
